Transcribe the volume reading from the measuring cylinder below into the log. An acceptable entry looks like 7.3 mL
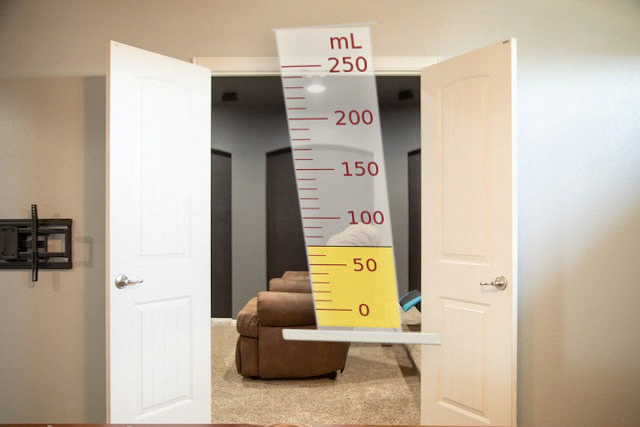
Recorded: 70 mL
